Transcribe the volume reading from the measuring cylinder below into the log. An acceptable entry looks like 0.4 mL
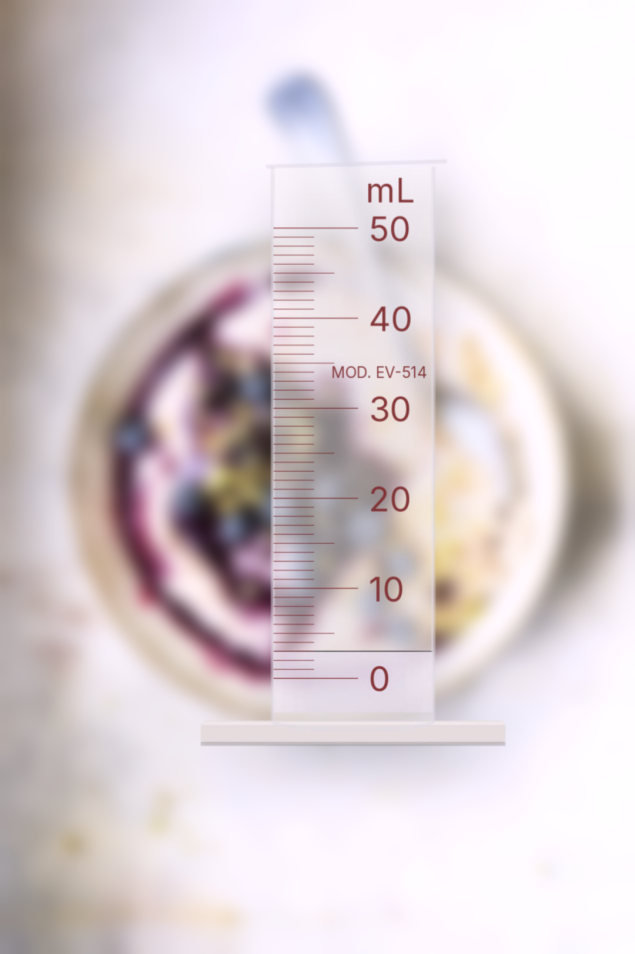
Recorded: 3 mL
